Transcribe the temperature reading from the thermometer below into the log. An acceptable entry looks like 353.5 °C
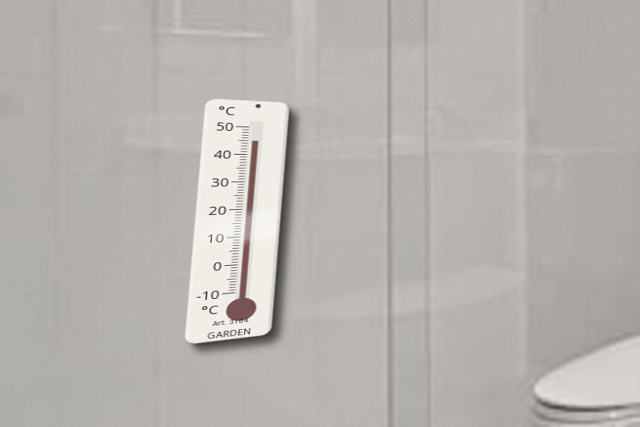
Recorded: 45 °C
